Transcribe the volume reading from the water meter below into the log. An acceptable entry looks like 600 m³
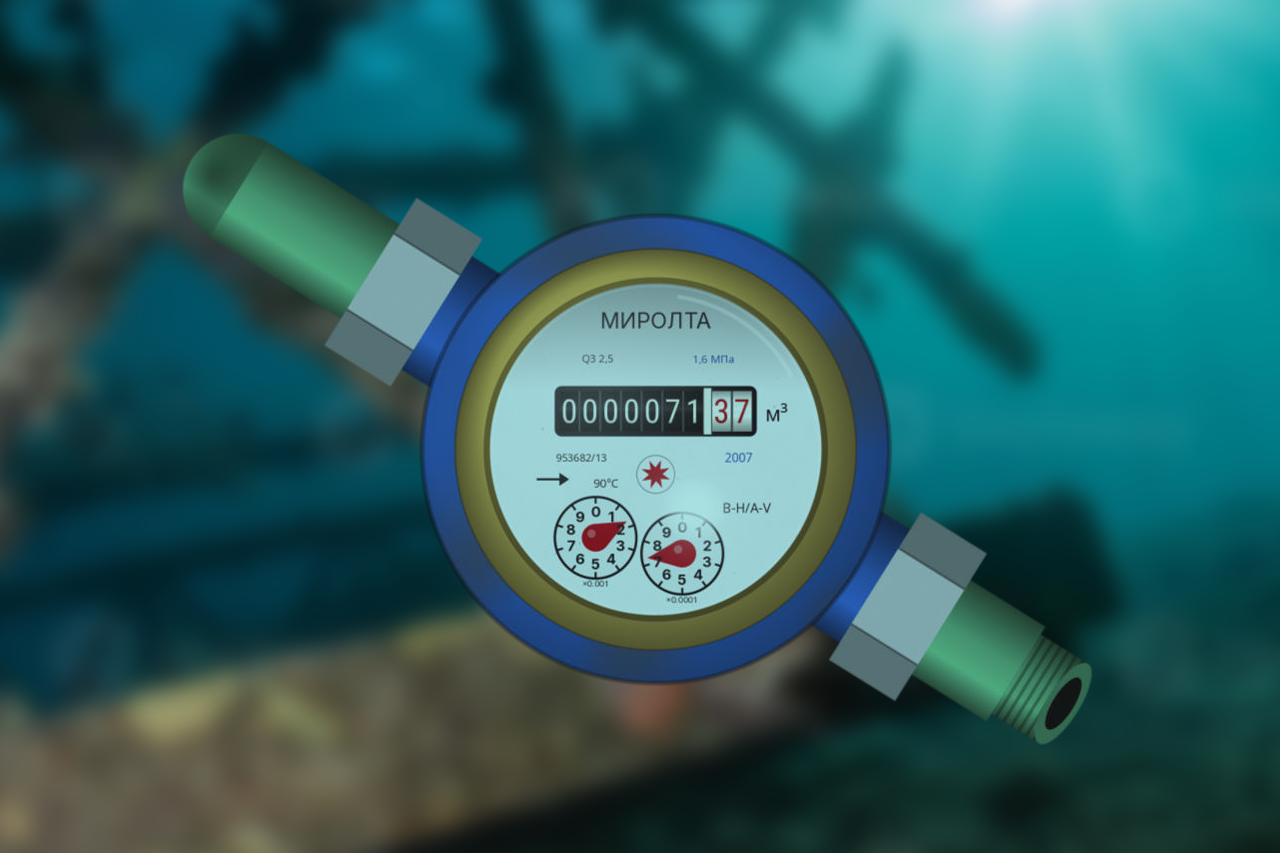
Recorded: 71.3717 m³
